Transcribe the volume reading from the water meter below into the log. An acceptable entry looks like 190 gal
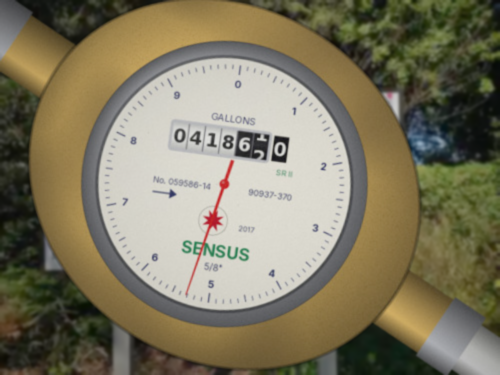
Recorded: 418615.3 gal
